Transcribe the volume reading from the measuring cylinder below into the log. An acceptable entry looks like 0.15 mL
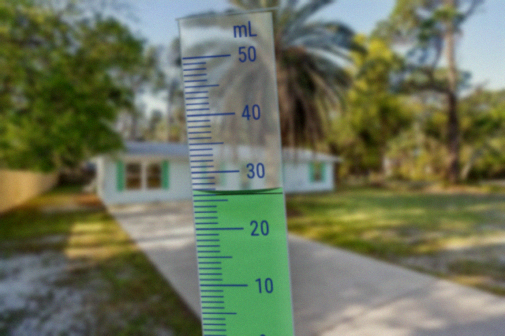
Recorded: 26 mL
